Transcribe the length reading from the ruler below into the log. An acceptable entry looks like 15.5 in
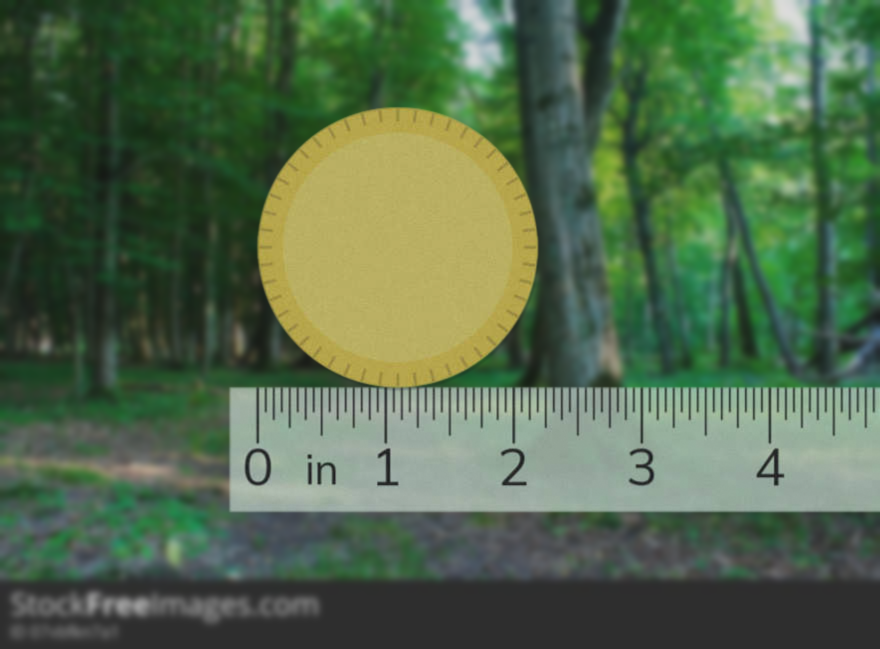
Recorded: 2.1875 in
